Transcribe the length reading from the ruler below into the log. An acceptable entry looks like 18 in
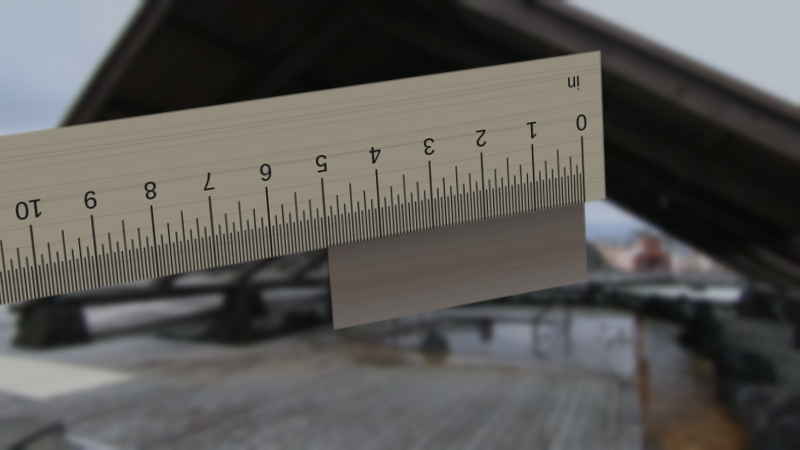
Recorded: 5 in
